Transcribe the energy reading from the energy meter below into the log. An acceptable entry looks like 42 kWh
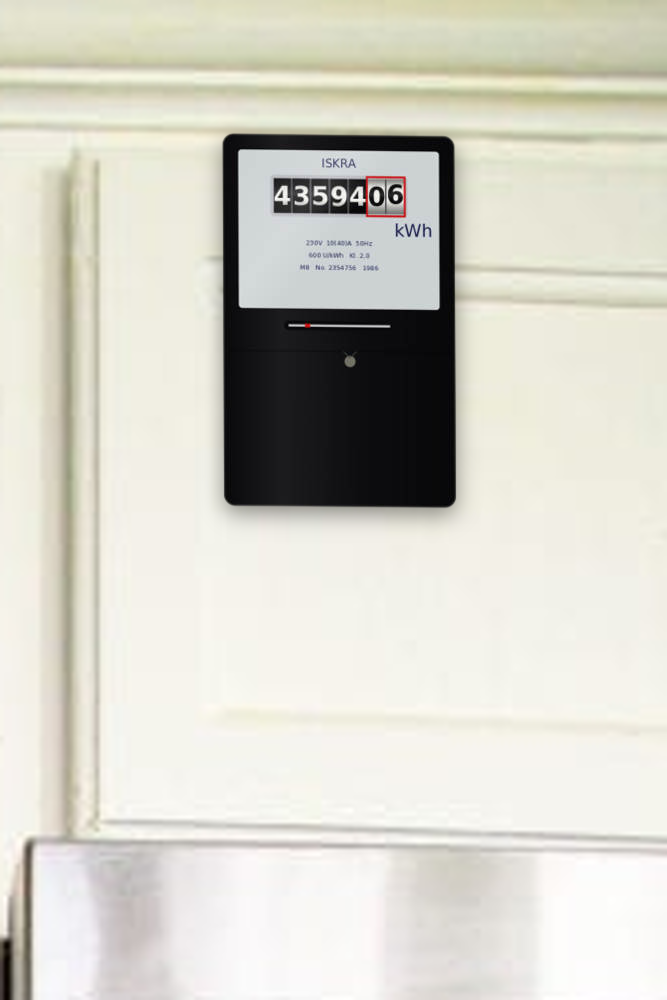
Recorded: 43594.06 kWh
